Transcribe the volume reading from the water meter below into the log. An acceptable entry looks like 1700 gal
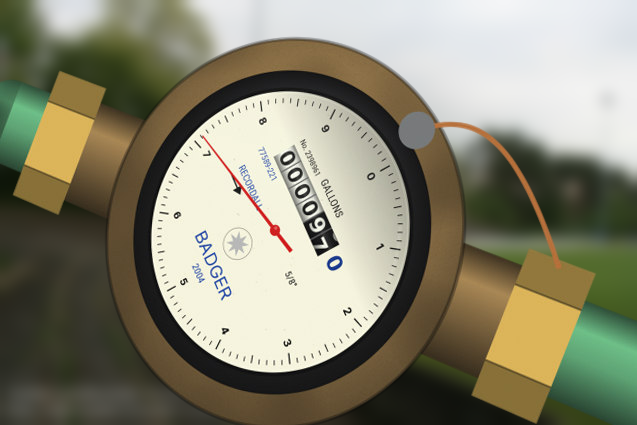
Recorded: 967.1 gal
